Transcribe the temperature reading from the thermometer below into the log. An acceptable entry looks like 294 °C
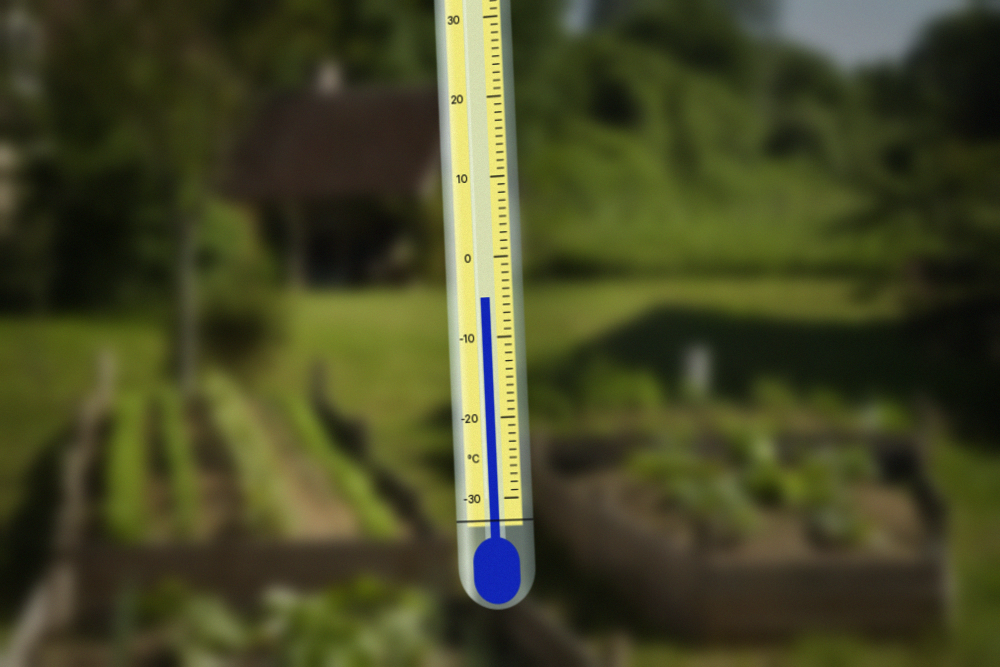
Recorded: -5 °C
